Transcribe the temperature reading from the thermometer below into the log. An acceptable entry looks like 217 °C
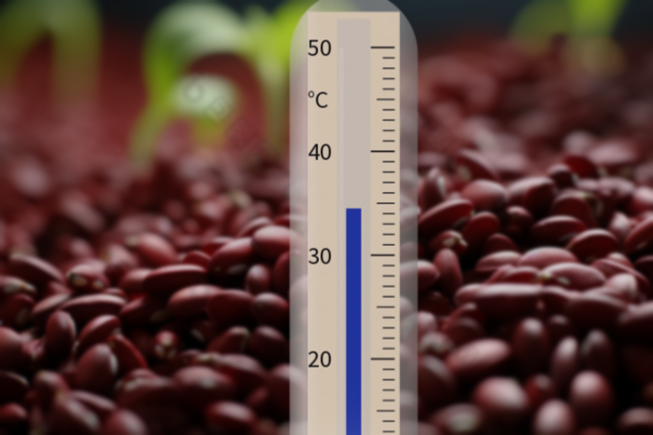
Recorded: 34.5 °C
